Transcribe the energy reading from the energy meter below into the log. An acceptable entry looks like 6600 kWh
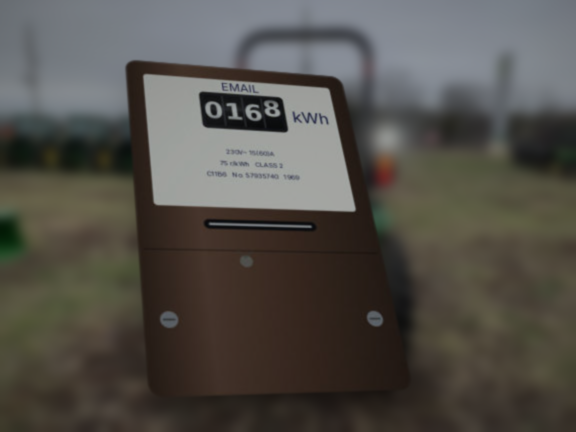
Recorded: 168 kWh
